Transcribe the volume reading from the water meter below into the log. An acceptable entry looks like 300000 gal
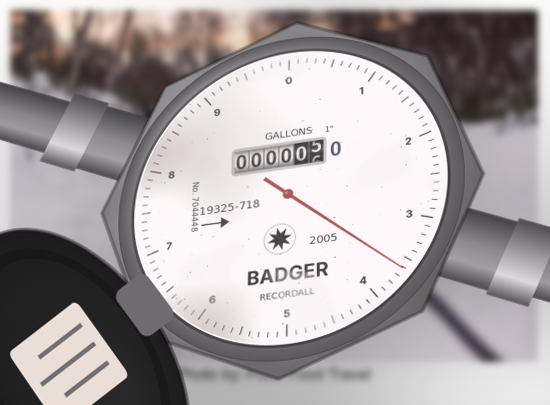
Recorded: 53.6 gal
